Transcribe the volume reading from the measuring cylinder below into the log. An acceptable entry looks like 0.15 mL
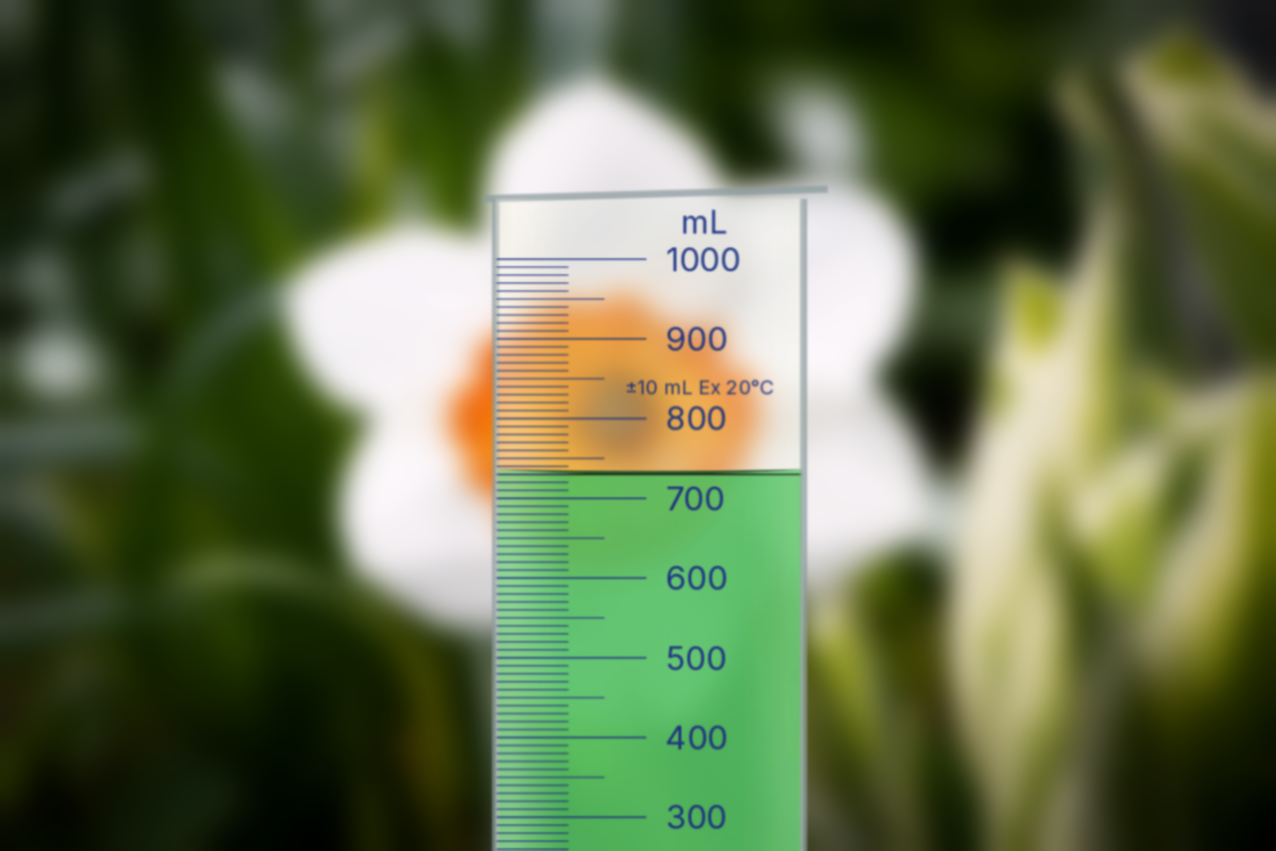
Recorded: 730 mL
